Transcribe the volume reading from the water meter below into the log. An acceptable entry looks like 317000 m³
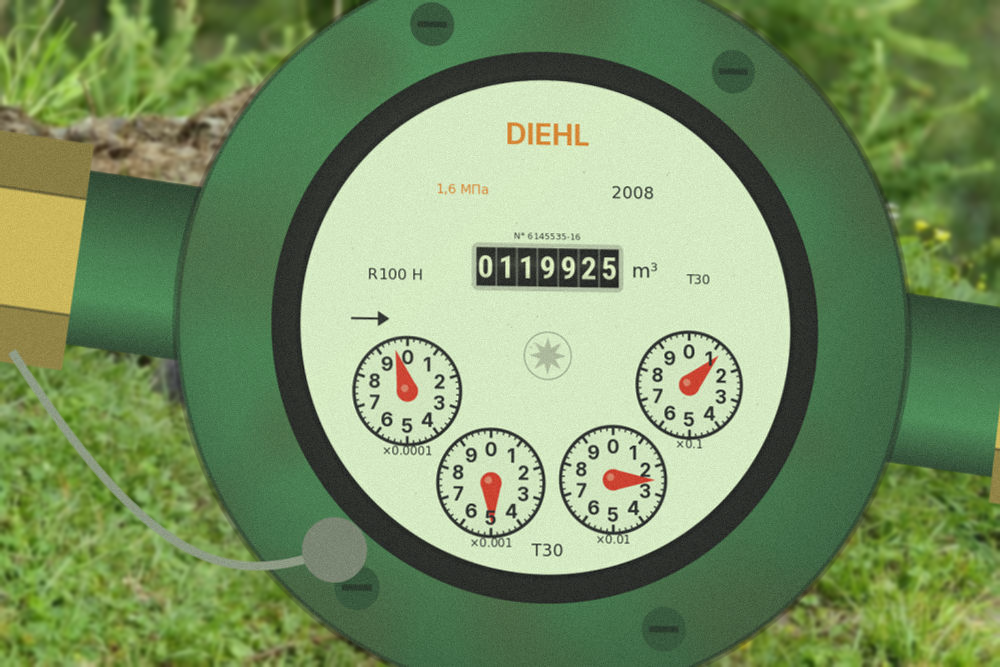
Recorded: 119925.1249 m³
